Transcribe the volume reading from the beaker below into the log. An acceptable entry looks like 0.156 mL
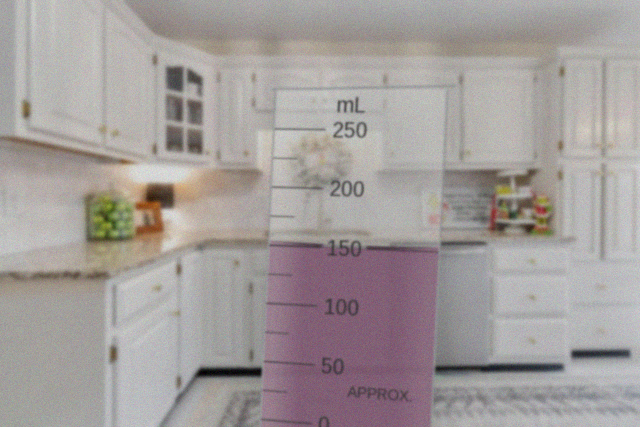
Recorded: 150 mL
